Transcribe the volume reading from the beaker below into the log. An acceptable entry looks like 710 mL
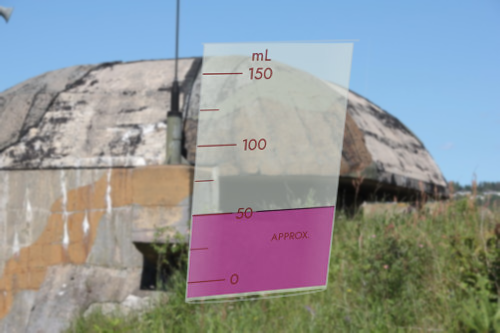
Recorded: 50 mL
